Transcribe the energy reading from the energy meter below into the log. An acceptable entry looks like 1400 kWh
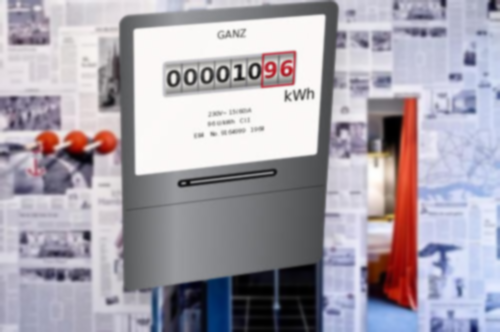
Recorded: 10.96 kWh
